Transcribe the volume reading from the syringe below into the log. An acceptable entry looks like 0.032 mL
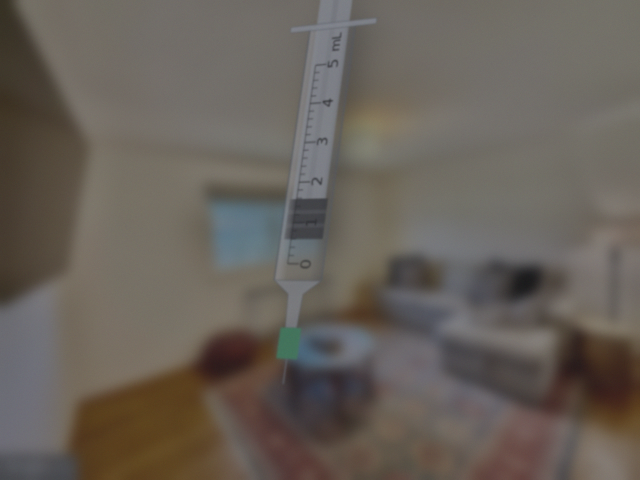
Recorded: 0.6 mL
